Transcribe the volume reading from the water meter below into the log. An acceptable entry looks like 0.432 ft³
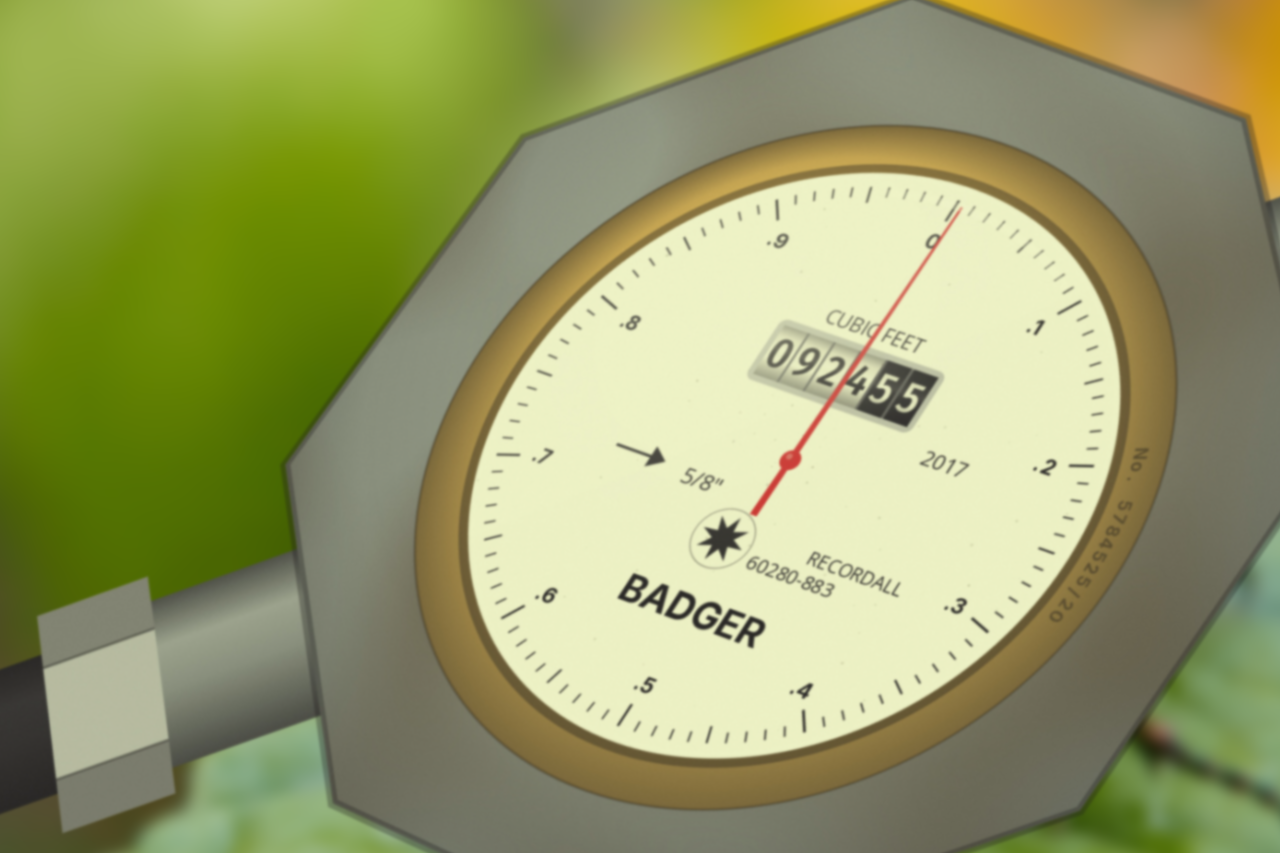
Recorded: 92455.00 ft³
